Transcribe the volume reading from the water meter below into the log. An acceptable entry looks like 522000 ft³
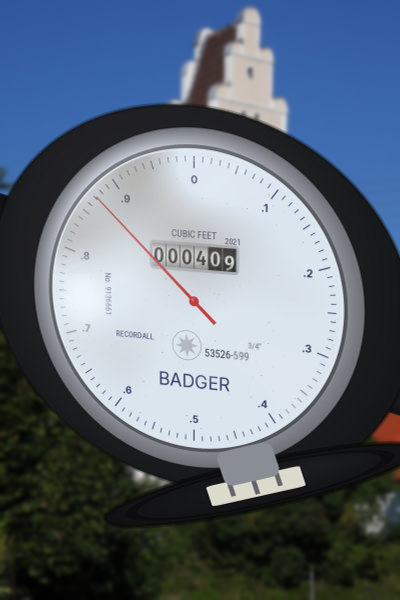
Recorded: 408.87 ft³
